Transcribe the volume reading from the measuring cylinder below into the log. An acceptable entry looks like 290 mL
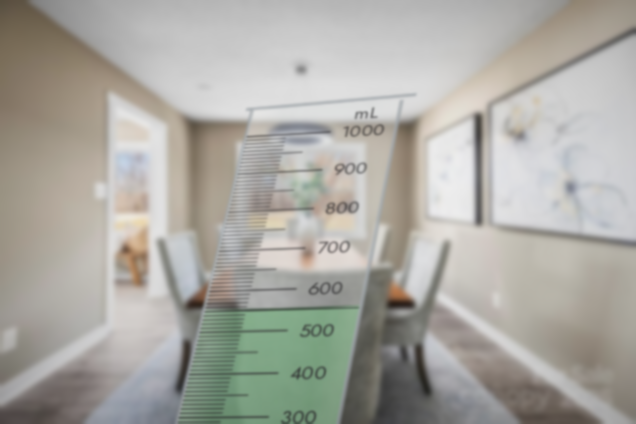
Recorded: 550 mL
